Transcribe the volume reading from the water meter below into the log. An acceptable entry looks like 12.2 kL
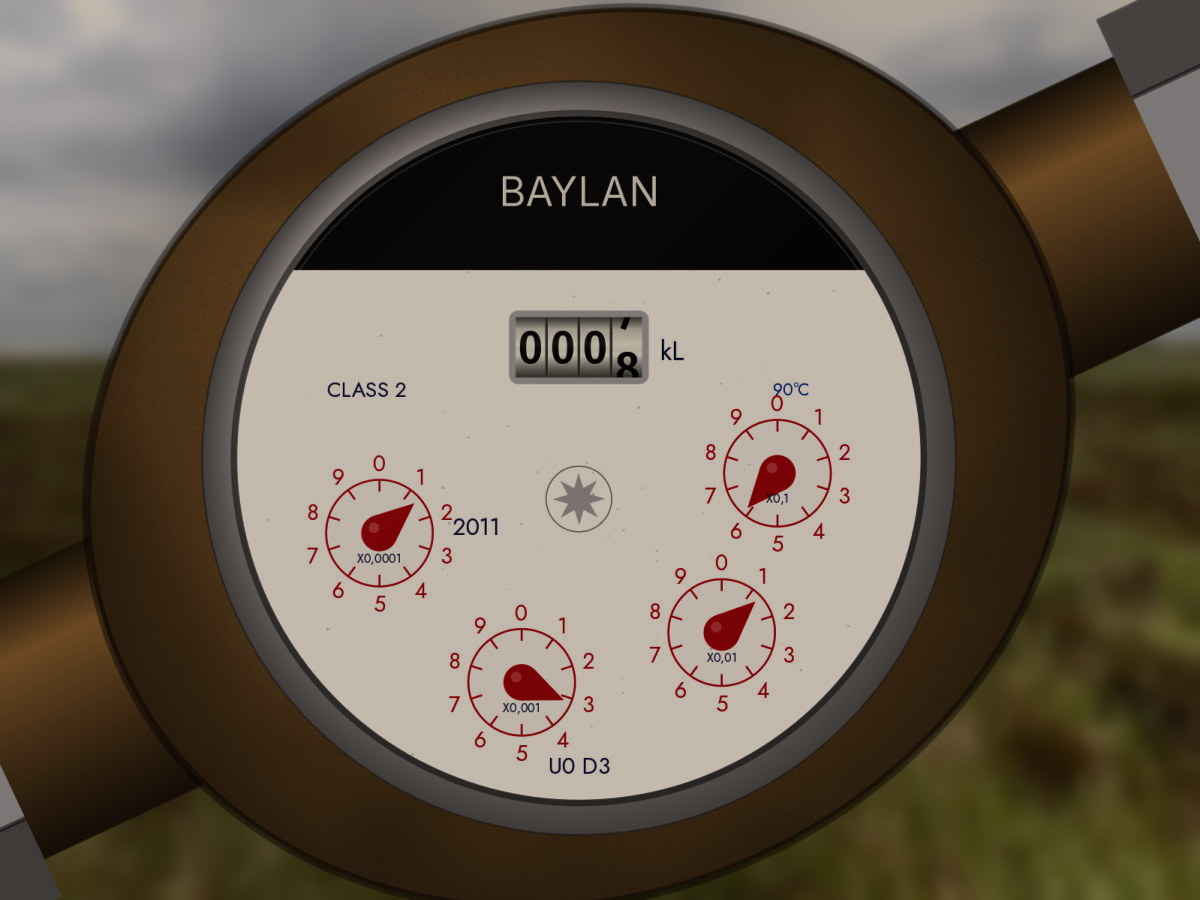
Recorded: 7.6131 kL
